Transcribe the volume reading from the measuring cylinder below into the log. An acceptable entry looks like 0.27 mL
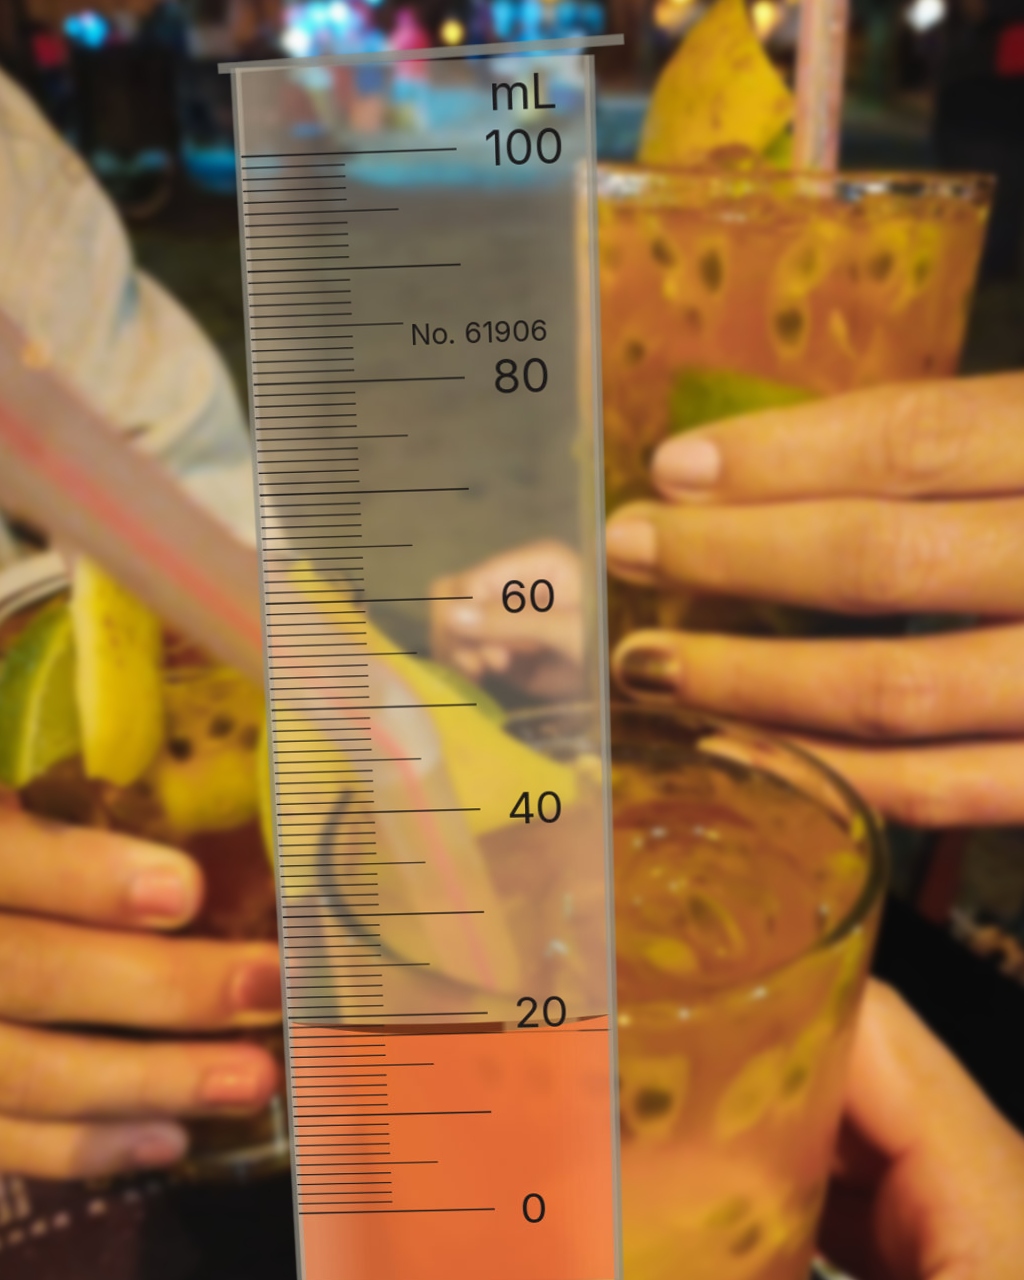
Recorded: 18 mL
